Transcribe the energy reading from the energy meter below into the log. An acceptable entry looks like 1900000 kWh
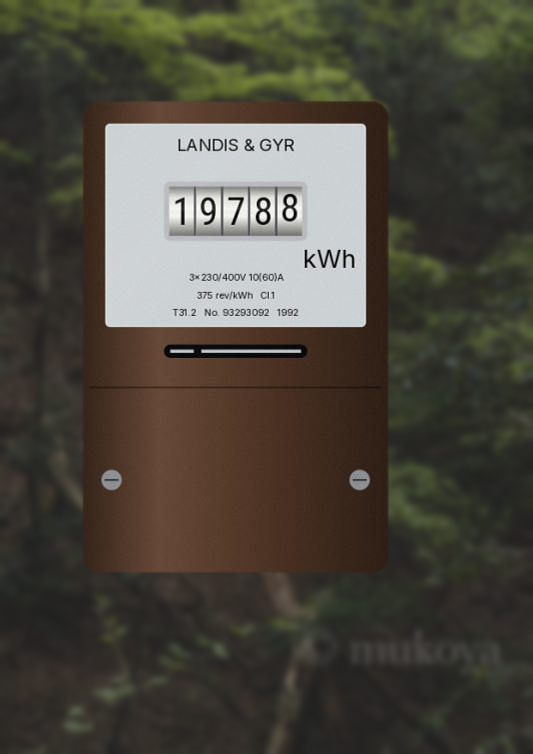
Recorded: 19788 kWh
